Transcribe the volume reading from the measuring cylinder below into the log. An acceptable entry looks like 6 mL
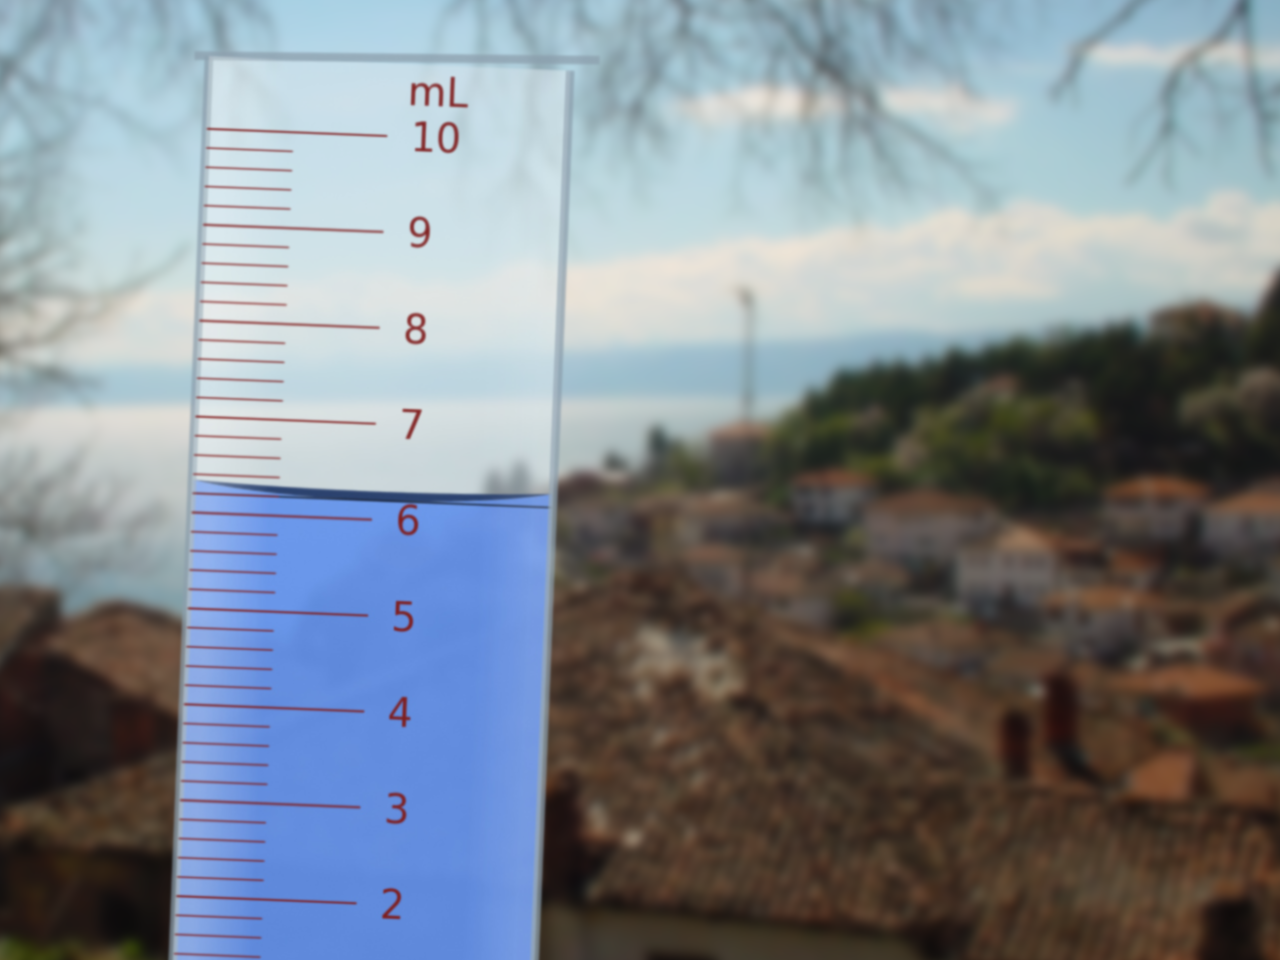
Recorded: 6.2 mL
